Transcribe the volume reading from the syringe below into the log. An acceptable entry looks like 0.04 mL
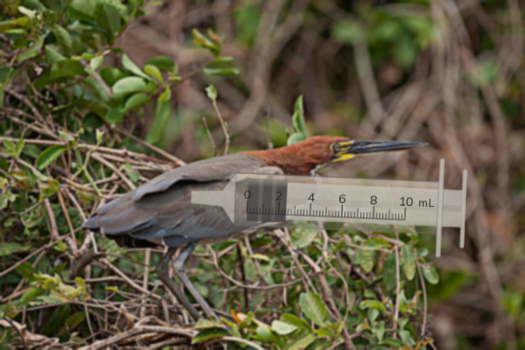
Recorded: 0 mL
